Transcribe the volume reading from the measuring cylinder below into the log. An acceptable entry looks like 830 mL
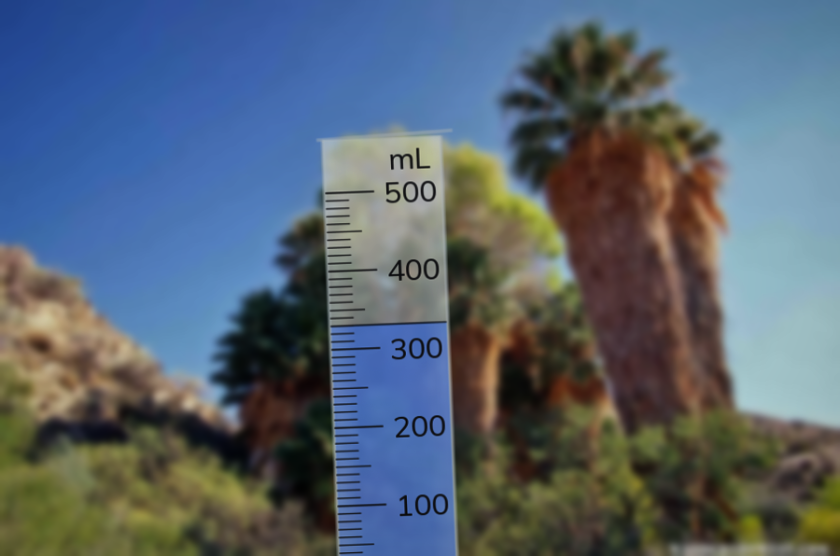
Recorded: 330 mL
